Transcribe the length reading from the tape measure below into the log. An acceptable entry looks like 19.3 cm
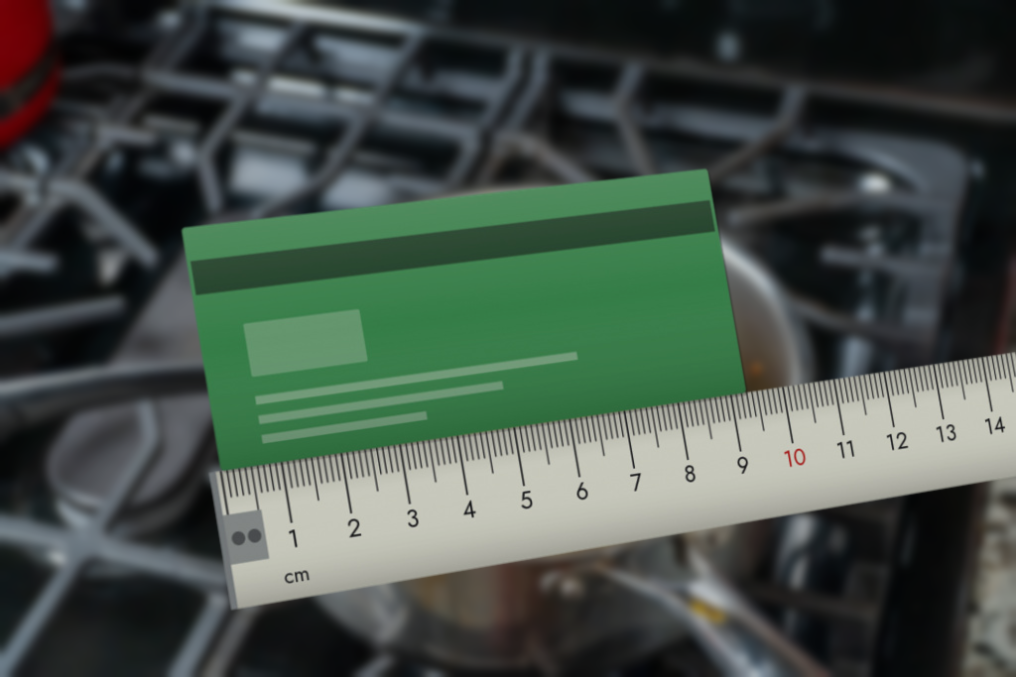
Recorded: 9.3 cm
